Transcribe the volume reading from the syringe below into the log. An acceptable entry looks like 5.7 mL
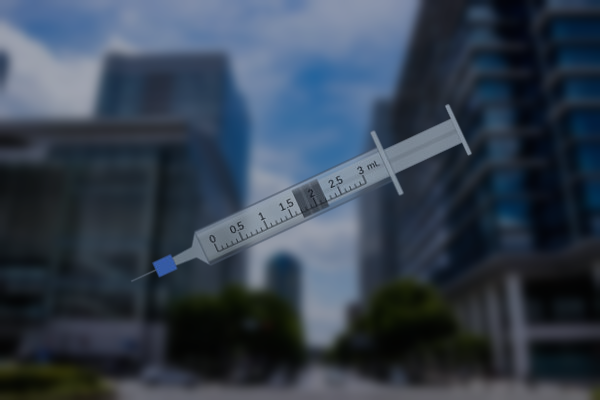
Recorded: 1.7 mL
